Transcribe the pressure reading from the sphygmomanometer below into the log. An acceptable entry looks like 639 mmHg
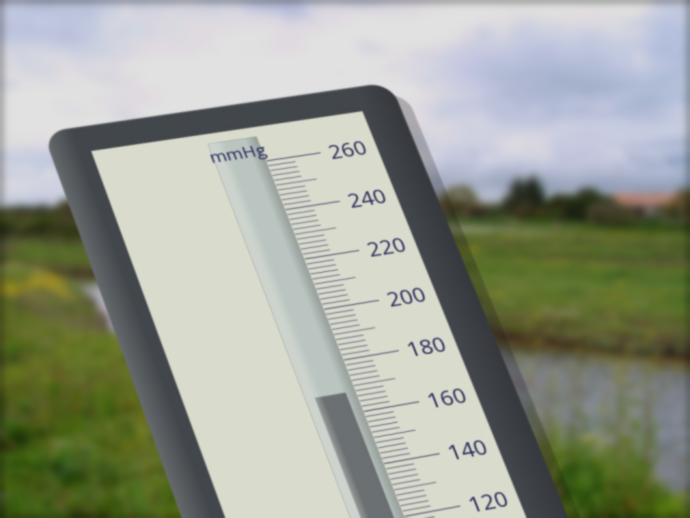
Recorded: 168 mmHg
